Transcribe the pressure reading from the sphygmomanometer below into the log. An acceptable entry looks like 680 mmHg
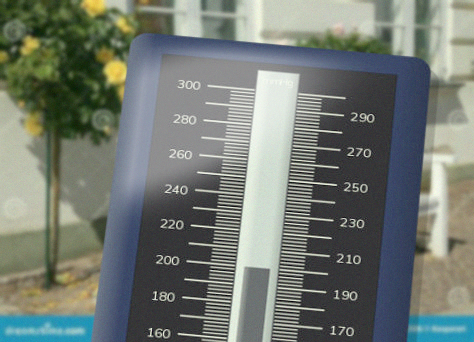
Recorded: 200 mmHg
